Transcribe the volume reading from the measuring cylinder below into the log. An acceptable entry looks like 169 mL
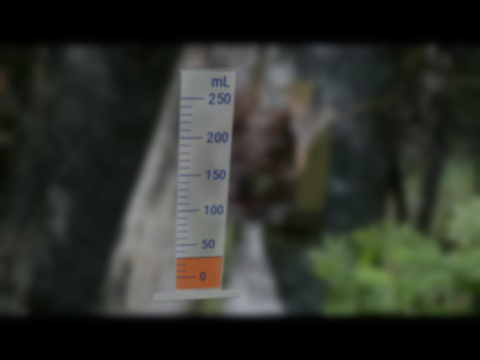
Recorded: 30 mL
